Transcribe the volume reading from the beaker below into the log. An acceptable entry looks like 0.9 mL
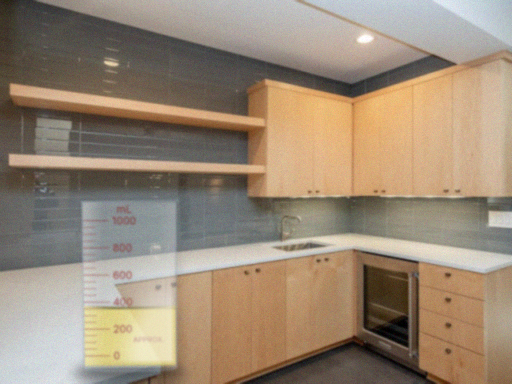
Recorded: 350 mL
